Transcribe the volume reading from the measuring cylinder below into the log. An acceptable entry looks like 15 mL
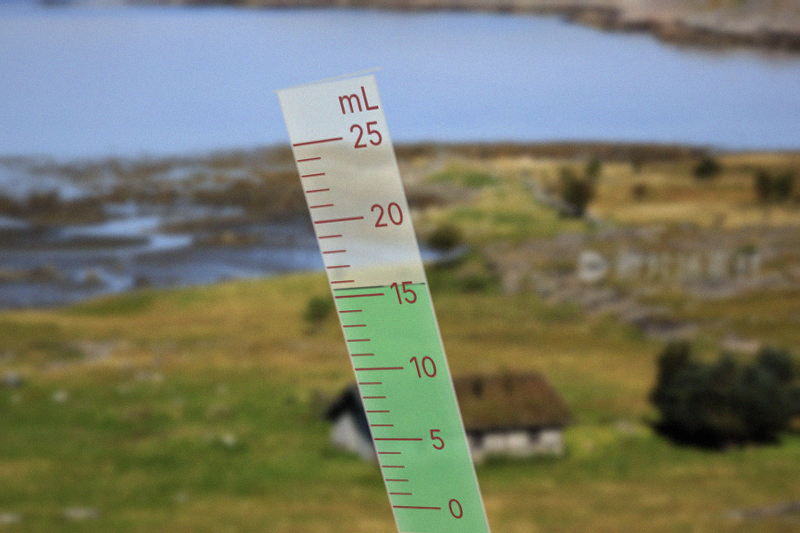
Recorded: 15.5 mL
